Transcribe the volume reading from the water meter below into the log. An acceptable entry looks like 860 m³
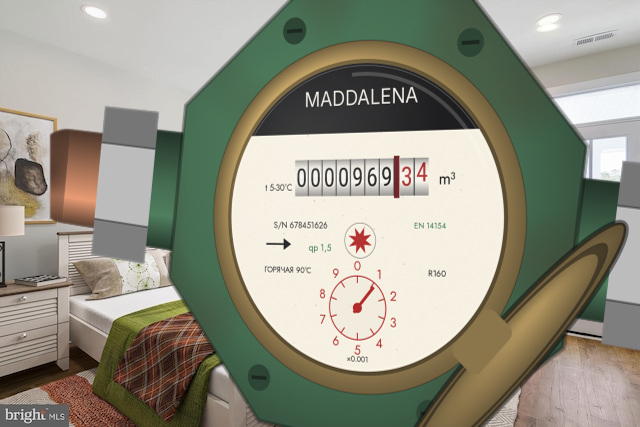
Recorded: 969.341 m³
